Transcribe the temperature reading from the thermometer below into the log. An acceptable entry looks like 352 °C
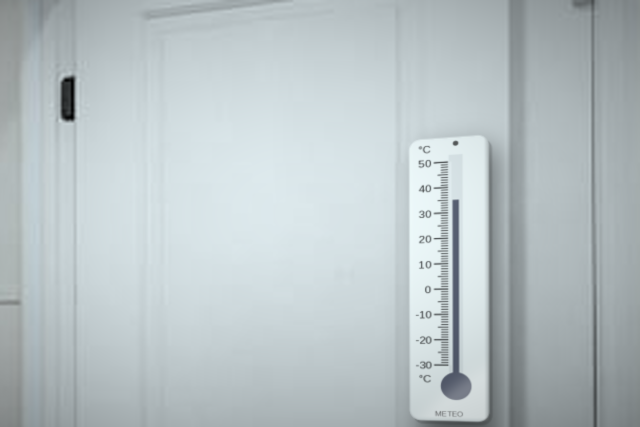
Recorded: 35 °C
